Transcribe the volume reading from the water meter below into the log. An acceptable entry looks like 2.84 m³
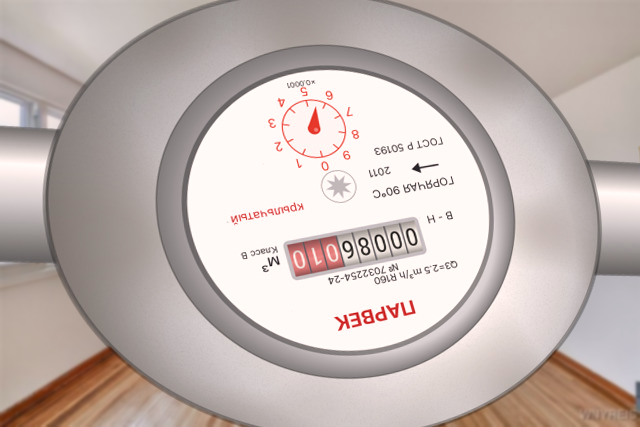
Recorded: 86.0105 m³
